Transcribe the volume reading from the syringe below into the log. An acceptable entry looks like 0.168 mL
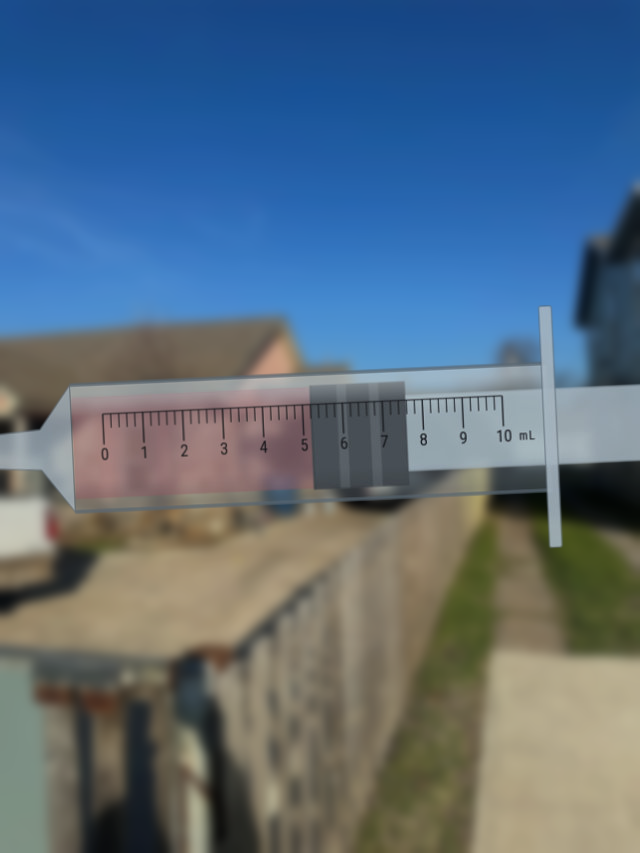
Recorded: 5.2 mL
